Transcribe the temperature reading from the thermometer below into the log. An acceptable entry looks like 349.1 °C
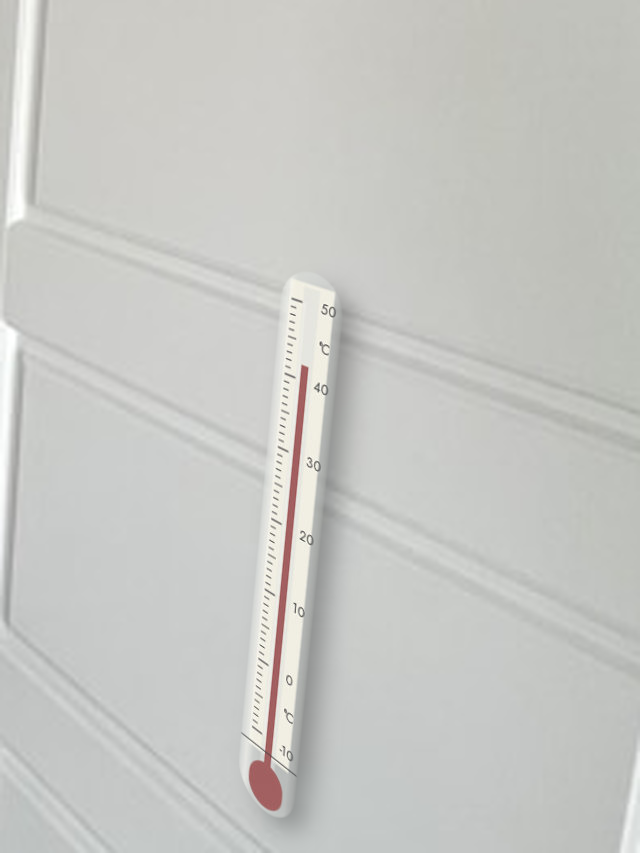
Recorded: 42 °C
